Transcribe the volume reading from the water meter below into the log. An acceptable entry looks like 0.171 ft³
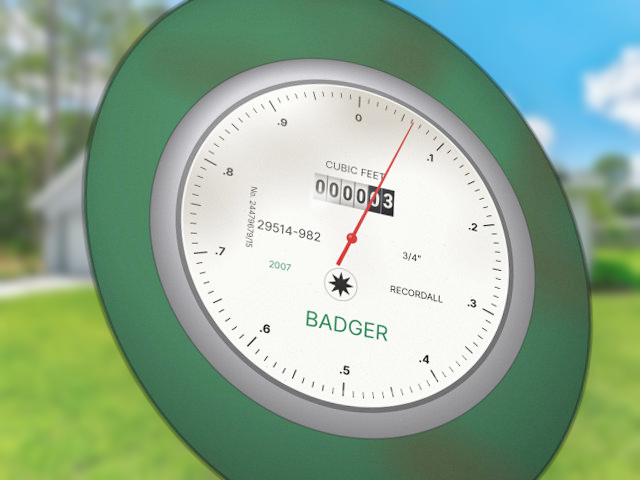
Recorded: 3.06 ft³
